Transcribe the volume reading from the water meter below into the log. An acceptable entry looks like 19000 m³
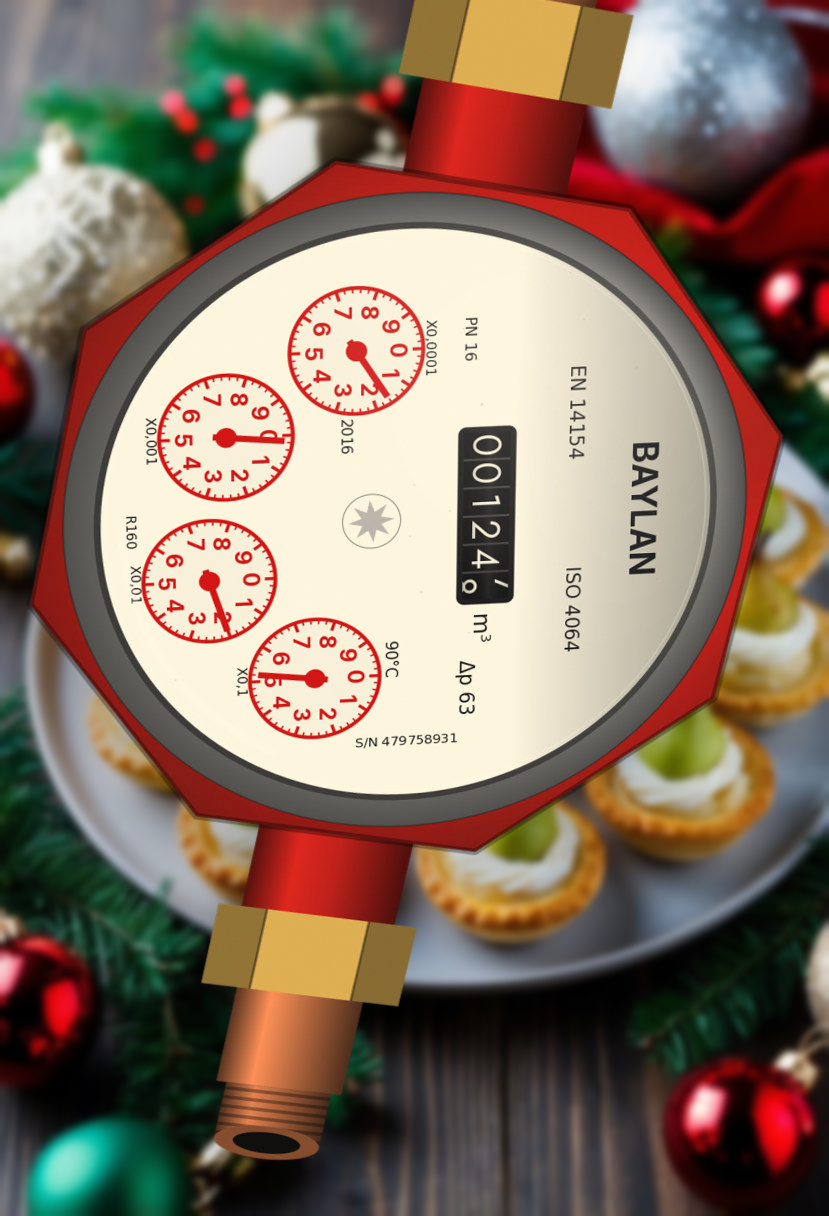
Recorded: 1247.5201 m³
